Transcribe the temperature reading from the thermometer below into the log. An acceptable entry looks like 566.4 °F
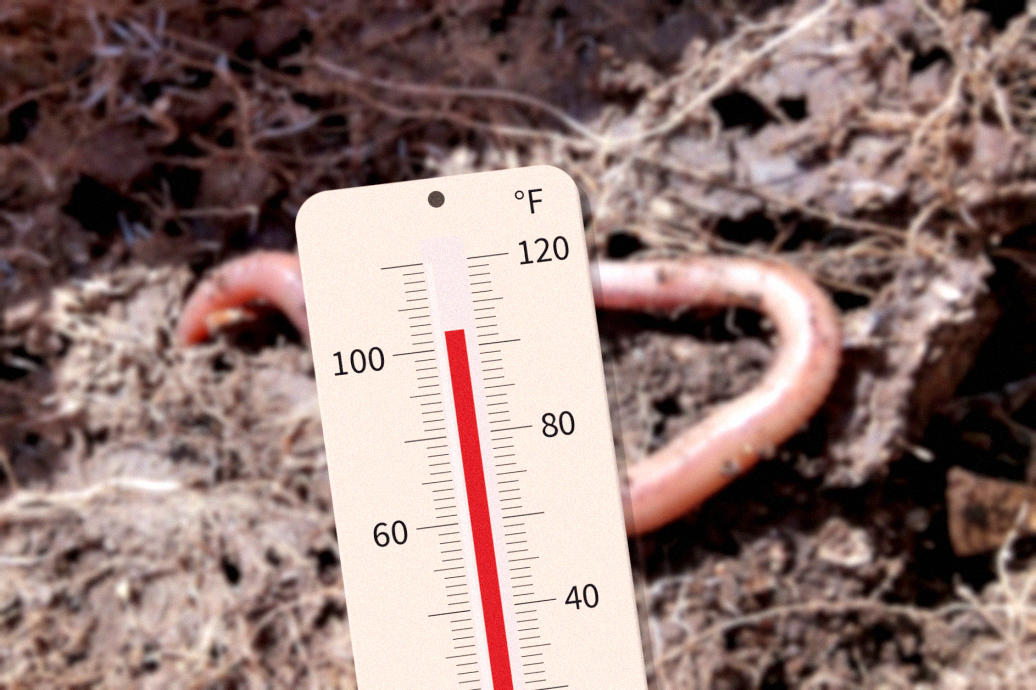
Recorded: 104 °F
